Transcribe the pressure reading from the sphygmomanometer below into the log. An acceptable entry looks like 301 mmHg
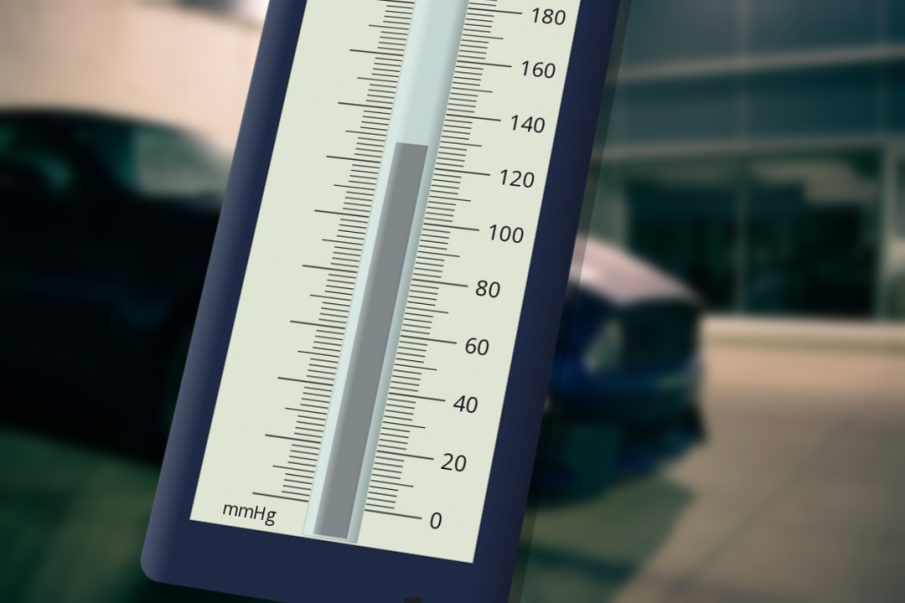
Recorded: 128 mmHg
